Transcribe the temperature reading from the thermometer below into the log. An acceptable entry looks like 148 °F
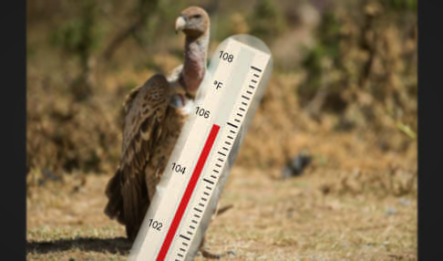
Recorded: 105.8 °F
